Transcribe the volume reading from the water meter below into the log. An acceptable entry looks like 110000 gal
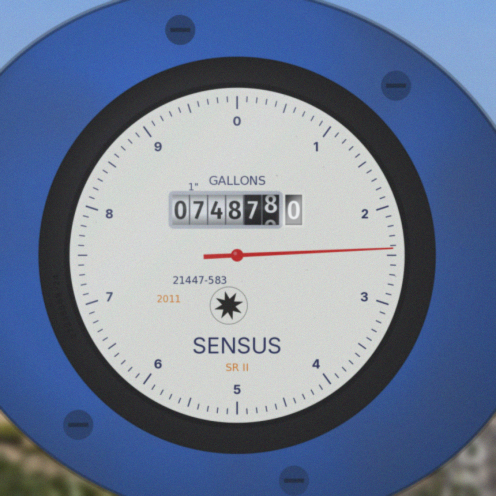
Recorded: 748782.4 gal
